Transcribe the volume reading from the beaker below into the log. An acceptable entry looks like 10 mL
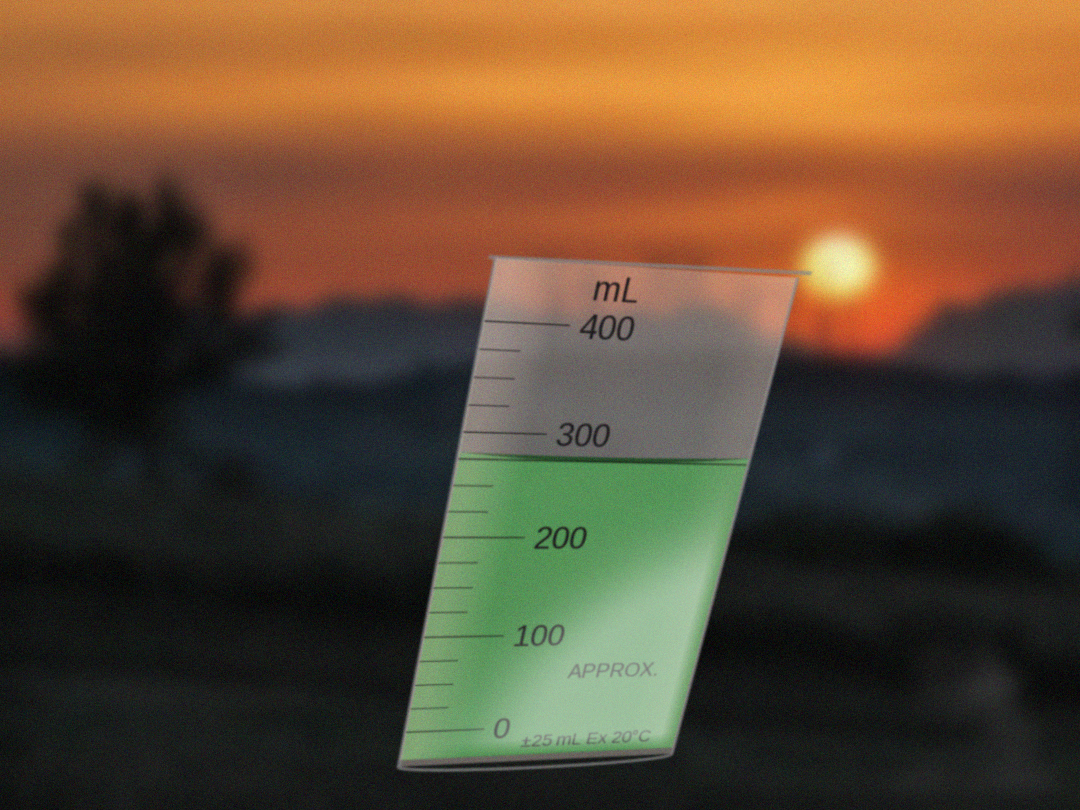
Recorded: 275 mL
